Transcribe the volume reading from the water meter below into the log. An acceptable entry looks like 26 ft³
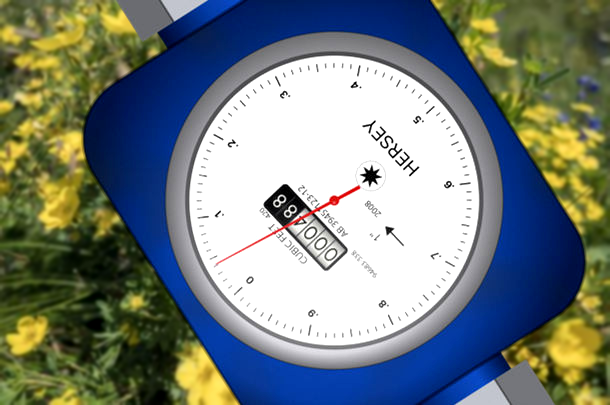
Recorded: 488.04 ft³
